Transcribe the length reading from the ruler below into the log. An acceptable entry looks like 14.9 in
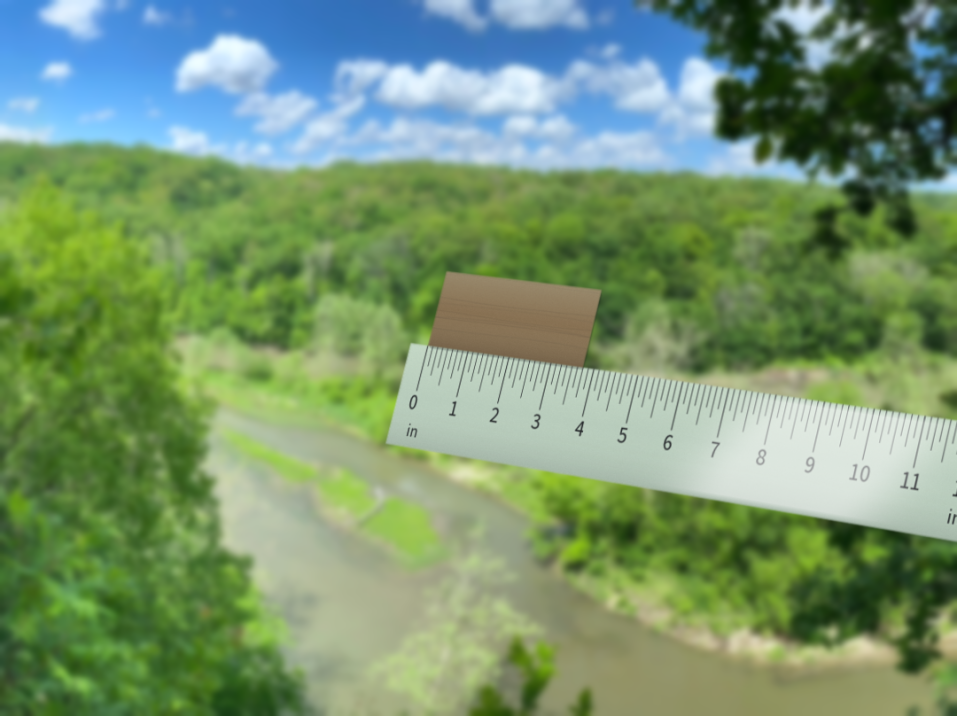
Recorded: 3.75 in
